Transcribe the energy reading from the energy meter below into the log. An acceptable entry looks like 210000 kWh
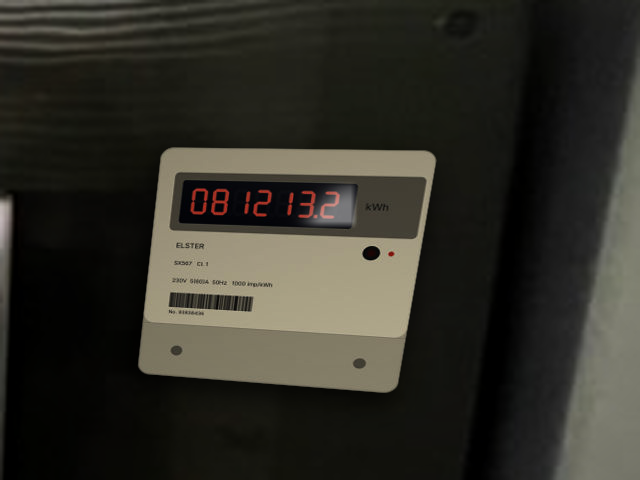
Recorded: 81213.2 kWh
